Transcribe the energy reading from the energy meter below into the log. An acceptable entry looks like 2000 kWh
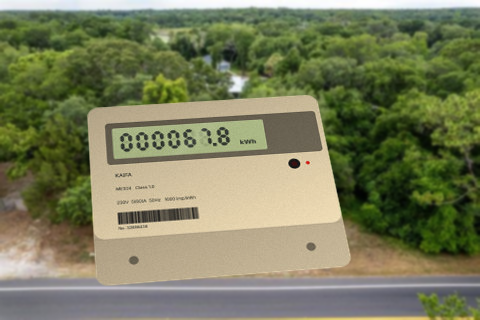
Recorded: 67.8 kWh
